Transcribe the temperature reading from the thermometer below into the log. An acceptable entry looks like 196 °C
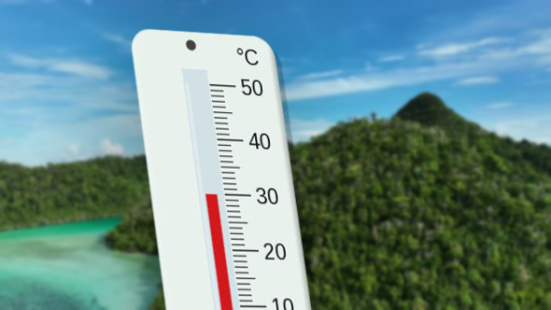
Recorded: 30 °C
